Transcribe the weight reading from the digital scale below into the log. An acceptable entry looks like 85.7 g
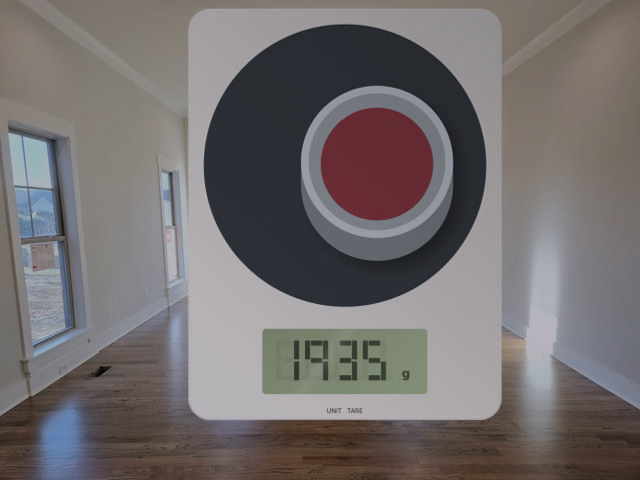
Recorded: 1935 g
